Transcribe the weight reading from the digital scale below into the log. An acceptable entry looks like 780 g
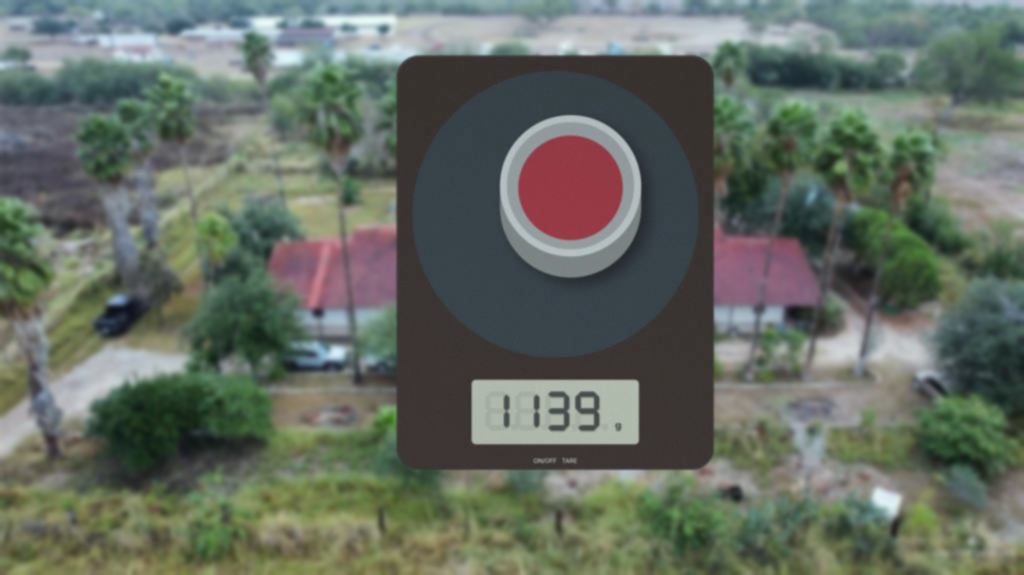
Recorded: 1139 g
